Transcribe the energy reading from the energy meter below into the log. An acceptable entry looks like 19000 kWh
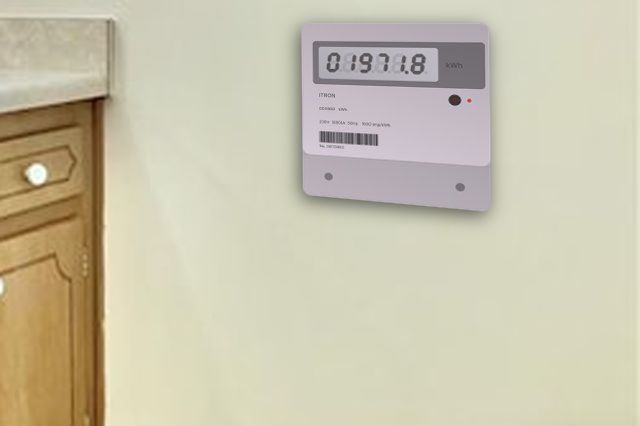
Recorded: 1971.8 kWh
